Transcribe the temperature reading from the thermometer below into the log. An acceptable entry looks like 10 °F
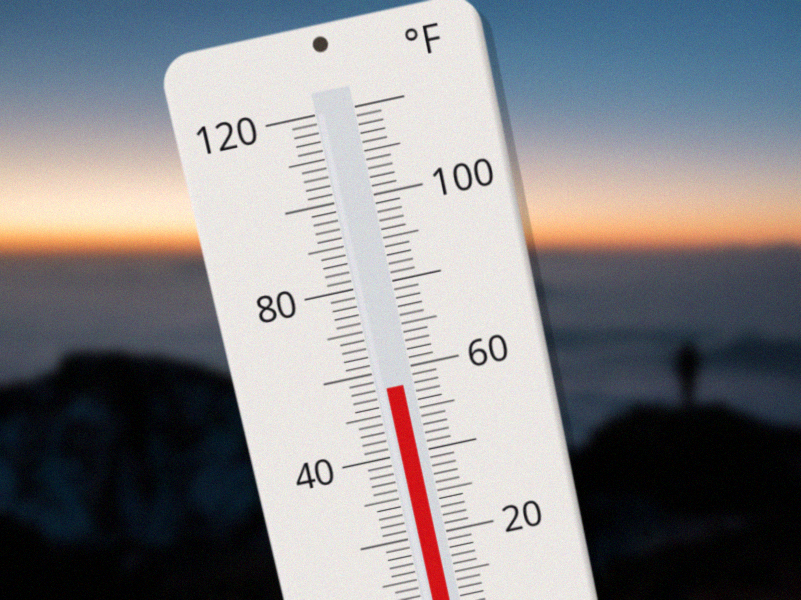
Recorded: 56 °F
